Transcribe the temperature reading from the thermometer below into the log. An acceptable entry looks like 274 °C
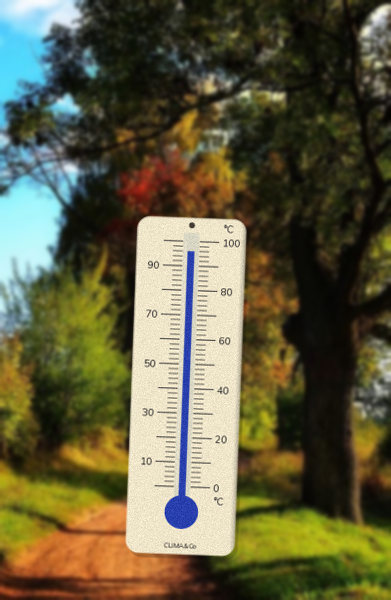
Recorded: 96 °C
